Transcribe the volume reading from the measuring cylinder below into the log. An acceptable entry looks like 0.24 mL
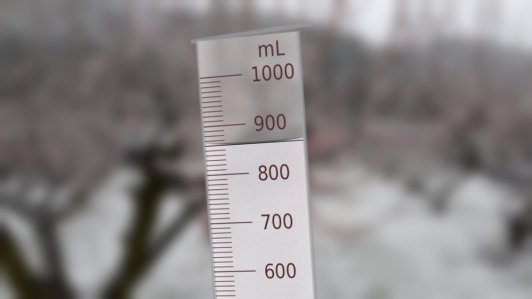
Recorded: 860 mL
